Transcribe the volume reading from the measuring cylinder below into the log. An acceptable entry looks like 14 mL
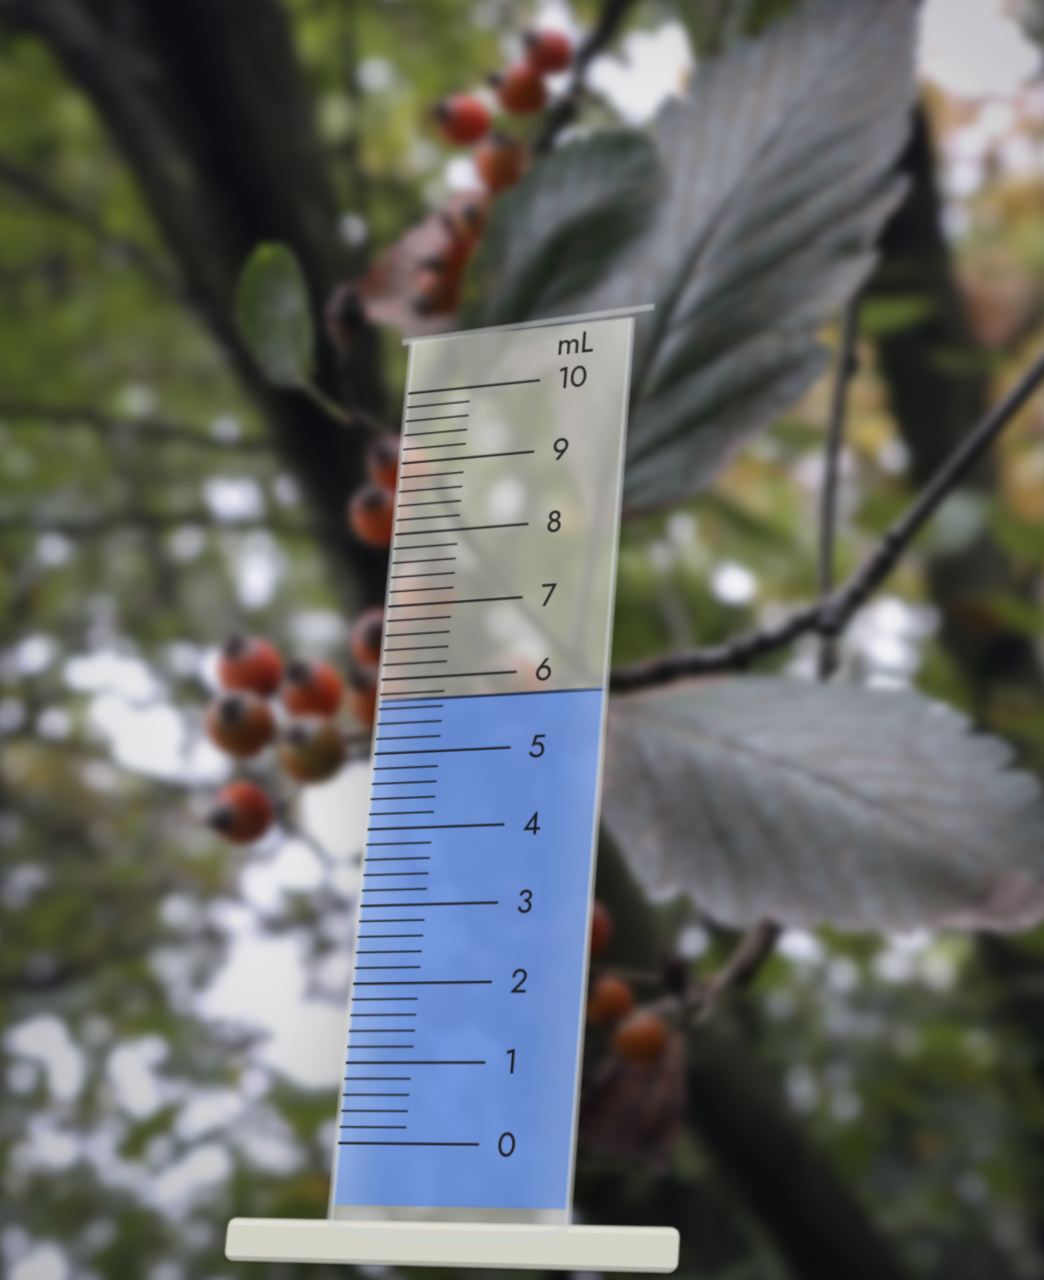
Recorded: 5.7 mL
